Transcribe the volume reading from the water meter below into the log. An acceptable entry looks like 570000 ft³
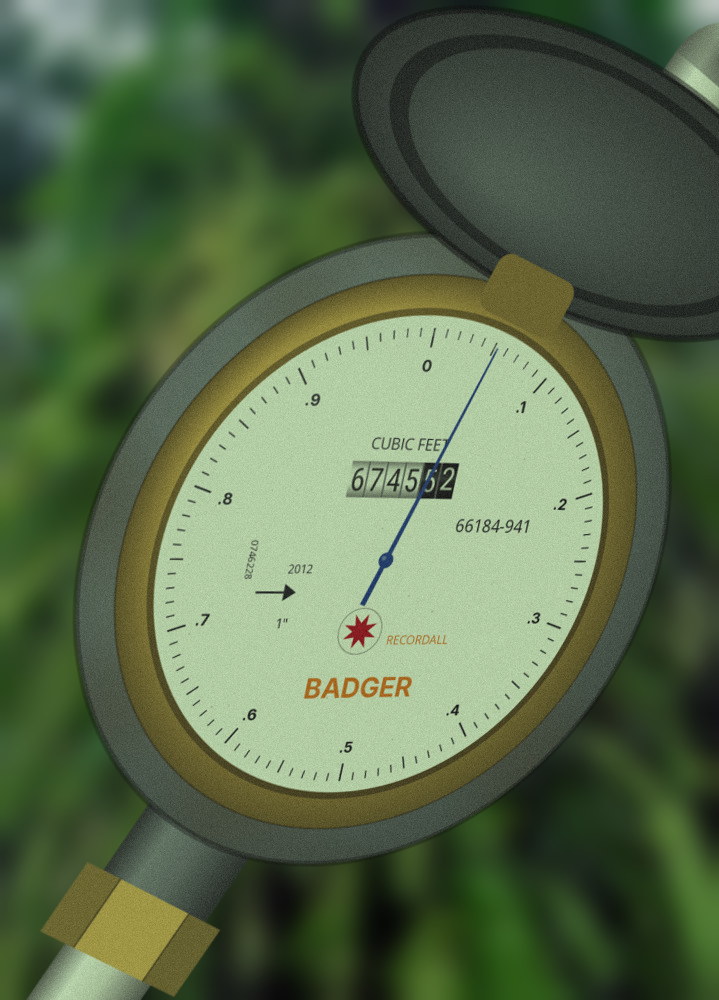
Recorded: 674552.05 ft³
